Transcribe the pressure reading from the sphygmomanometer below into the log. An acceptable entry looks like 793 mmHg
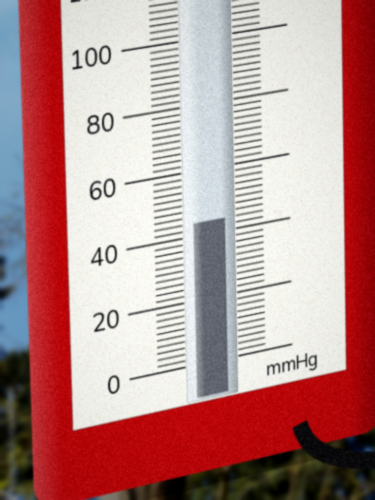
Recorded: 44 mmHg
